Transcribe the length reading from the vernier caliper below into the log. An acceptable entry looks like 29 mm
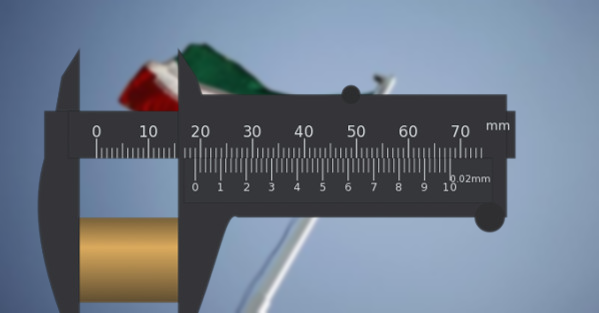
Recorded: 19.0 mm
